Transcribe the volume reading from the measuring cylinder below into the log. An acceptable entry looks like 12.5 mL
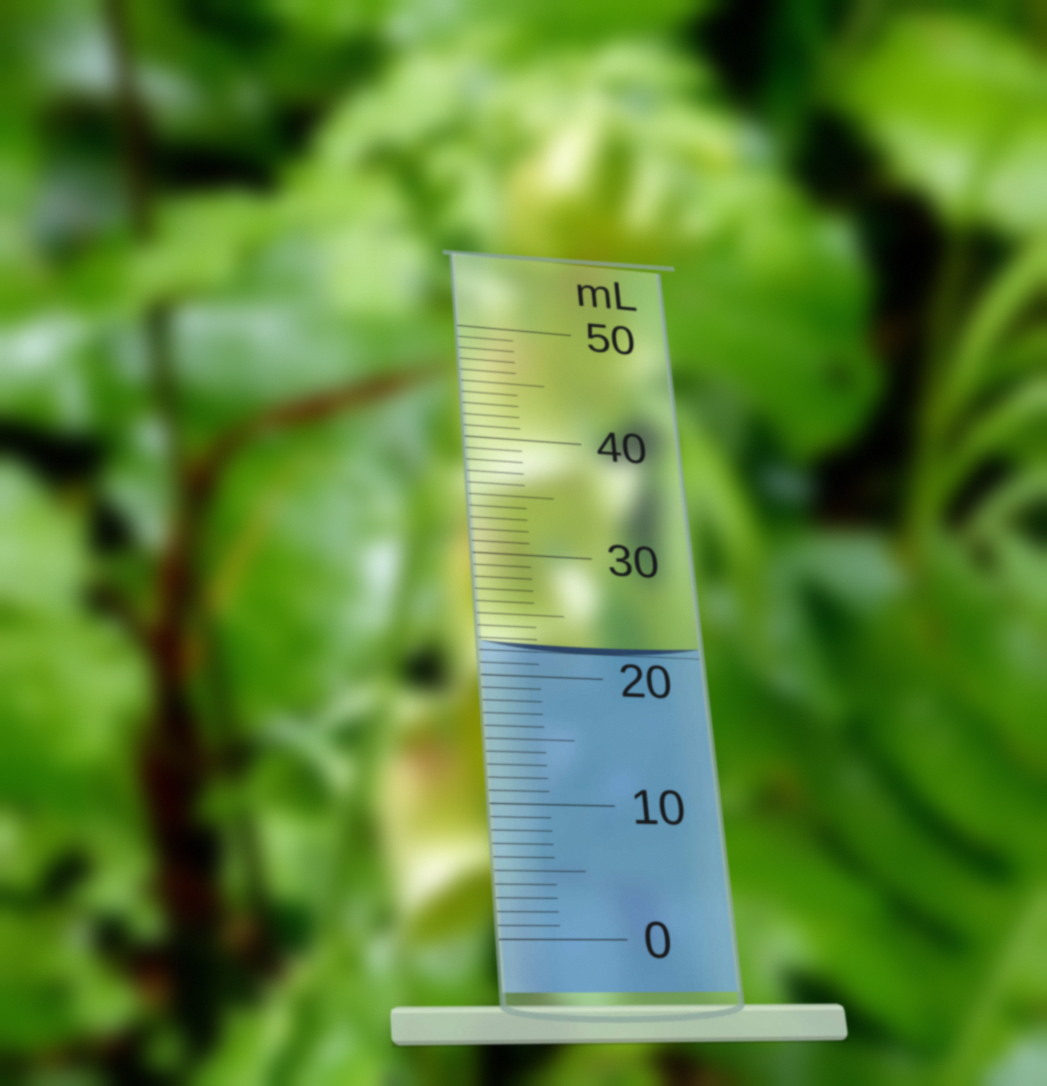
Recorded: 22 mL
